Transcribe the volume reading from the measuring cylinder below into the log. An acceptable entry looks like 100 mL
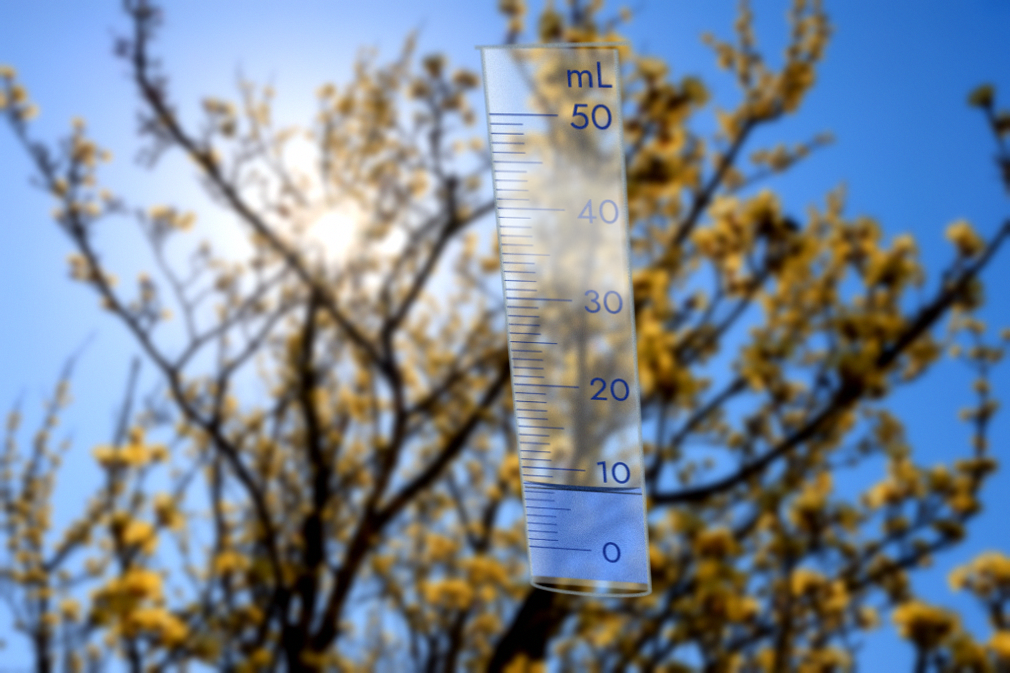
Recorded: 7.5 mL
